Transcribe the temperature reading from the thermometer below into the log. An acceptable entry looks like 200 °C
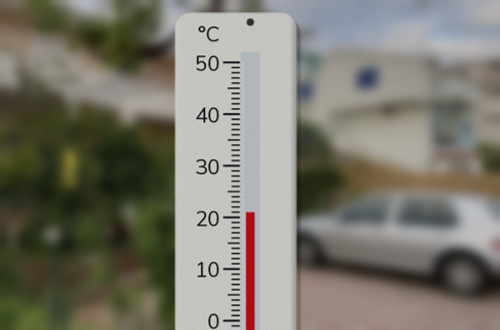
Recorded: 21 °C
